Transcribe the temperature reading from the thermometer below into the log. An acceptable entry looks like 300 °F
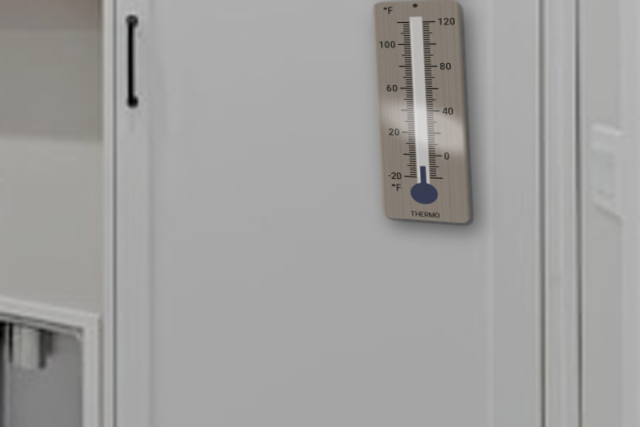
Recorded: -10 °F
